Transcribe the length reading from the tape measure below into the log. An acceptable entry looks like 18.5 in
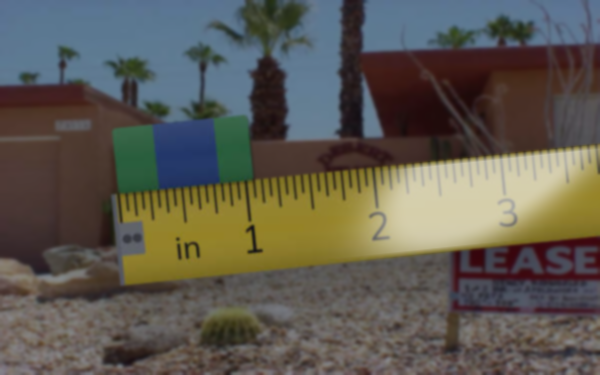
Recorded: 1.0625 in
